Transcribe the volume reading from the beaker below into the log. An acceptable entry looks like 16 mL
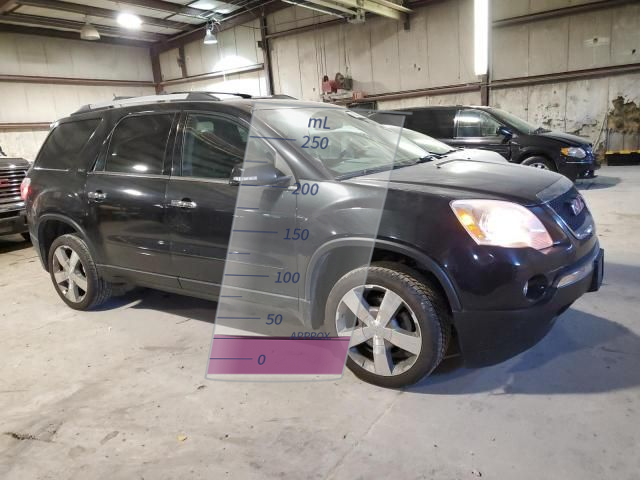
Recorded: 25 mL
